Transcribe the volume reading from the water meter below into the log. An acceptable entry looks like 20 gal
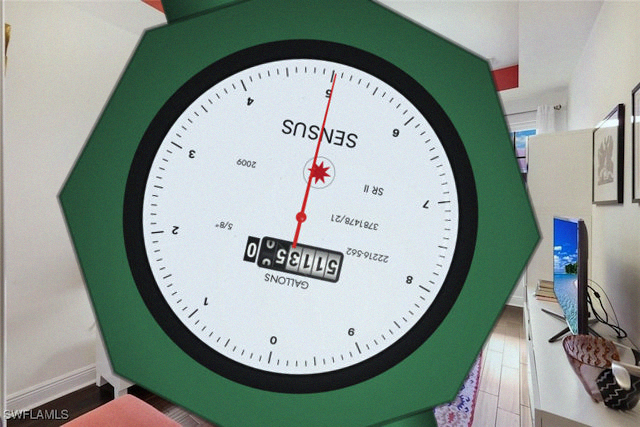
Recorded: 5113585.0 gal
